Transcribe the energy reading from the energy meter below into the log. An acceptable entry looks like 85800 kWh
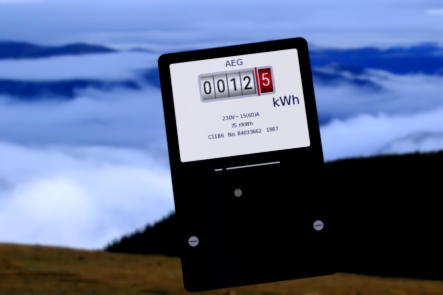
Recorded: 12.5 kWh
